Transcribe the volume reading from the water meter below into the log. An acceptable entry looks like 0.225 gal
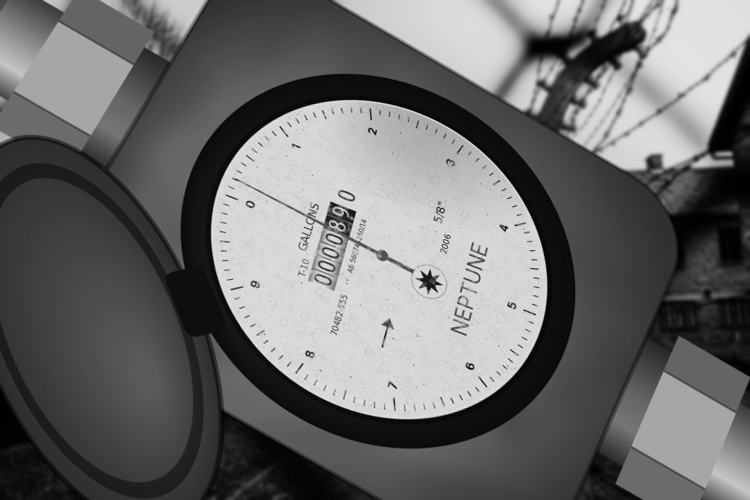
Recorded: 890.2 gal
